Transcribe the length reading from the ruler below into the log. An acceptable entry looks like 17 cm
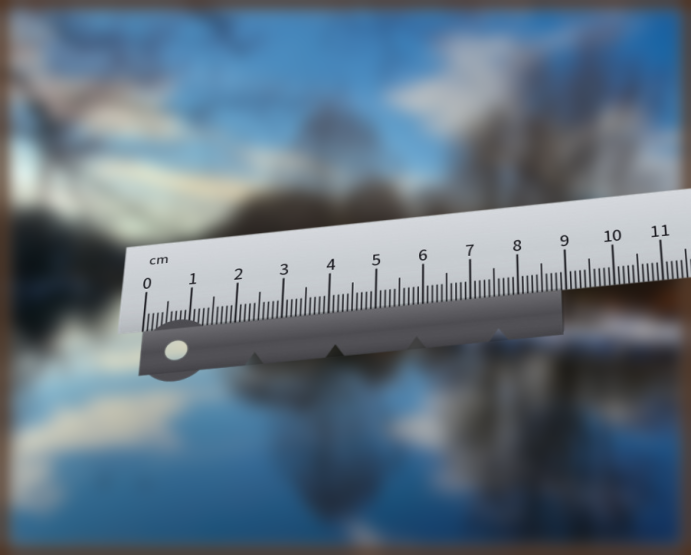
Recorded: 8.9 cm
